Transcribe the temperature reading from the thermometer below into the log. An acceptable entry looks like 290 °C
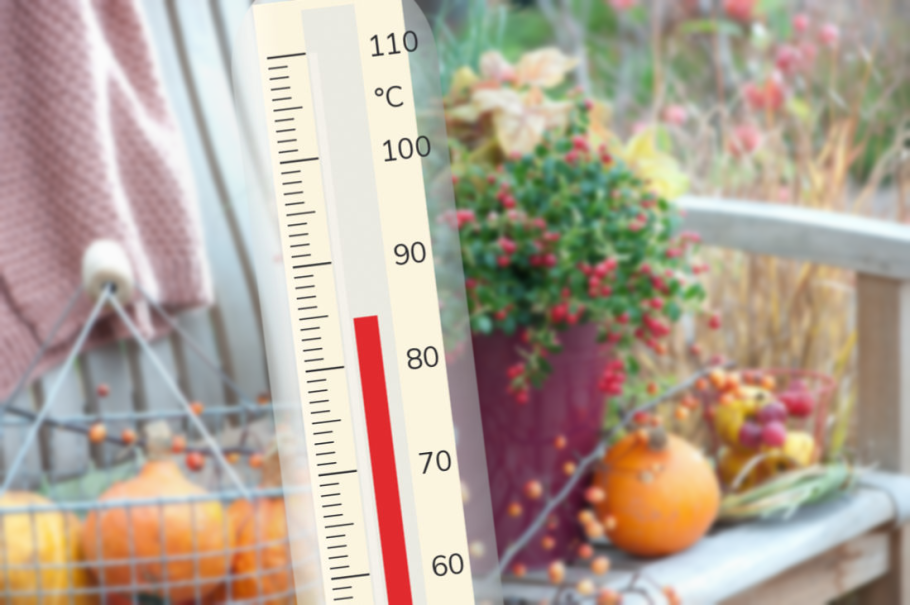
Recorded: 84.5 °C
